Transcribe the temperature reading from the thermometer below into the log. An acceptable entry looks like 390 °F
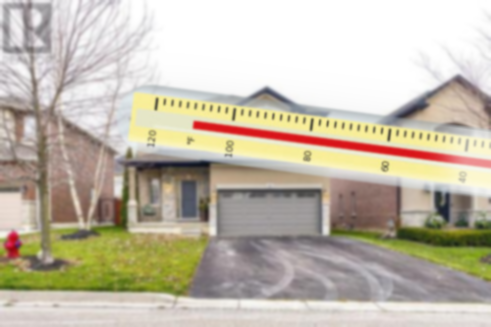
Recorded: 110 °F
